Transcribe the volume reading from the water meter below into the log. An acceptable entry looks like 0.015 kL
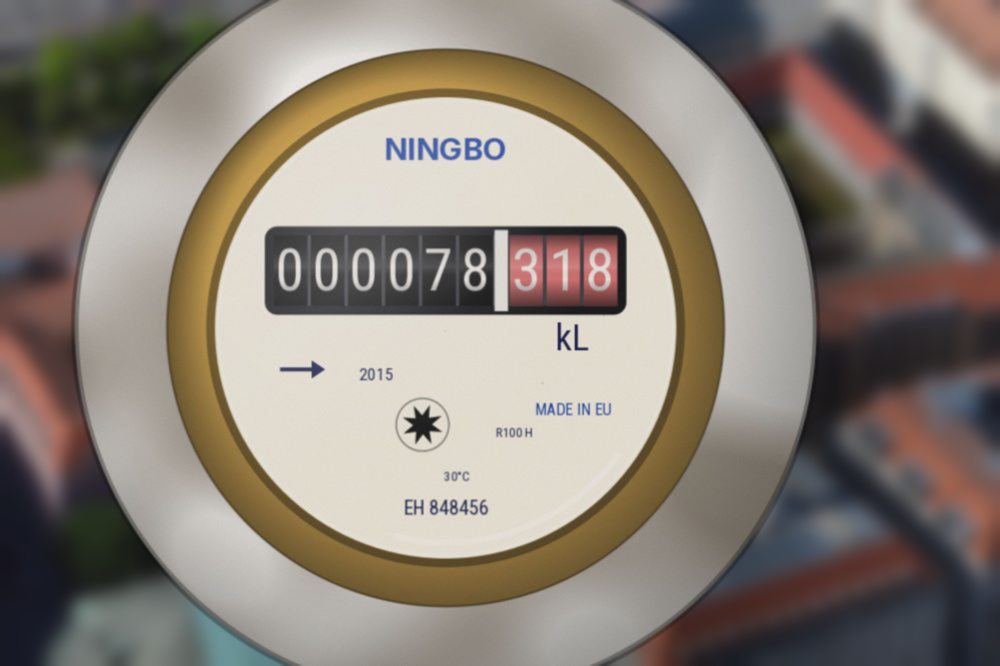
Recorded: 78.318 kL
